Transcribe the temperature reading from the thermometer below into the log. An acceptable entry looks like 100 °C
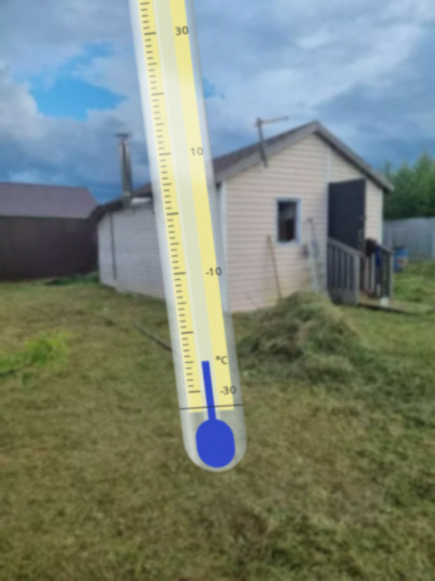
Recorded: -25 °C
